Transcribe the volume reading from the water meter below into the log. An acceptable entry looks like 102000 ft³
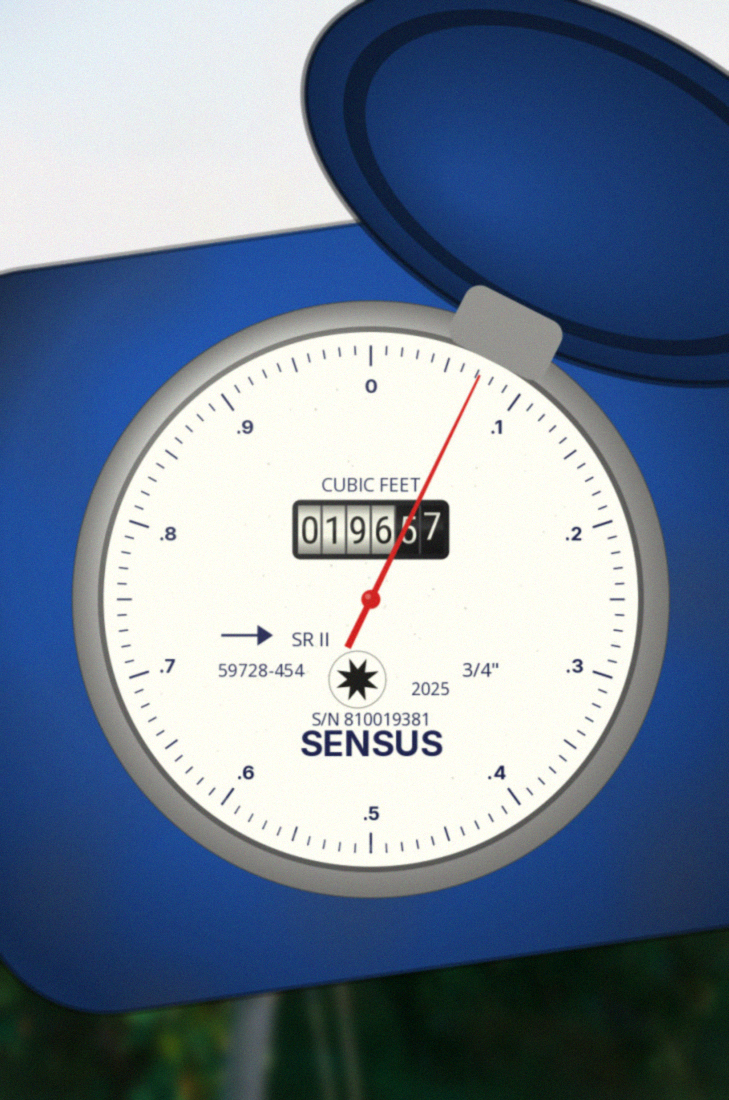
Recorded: 19657.07 ft³
